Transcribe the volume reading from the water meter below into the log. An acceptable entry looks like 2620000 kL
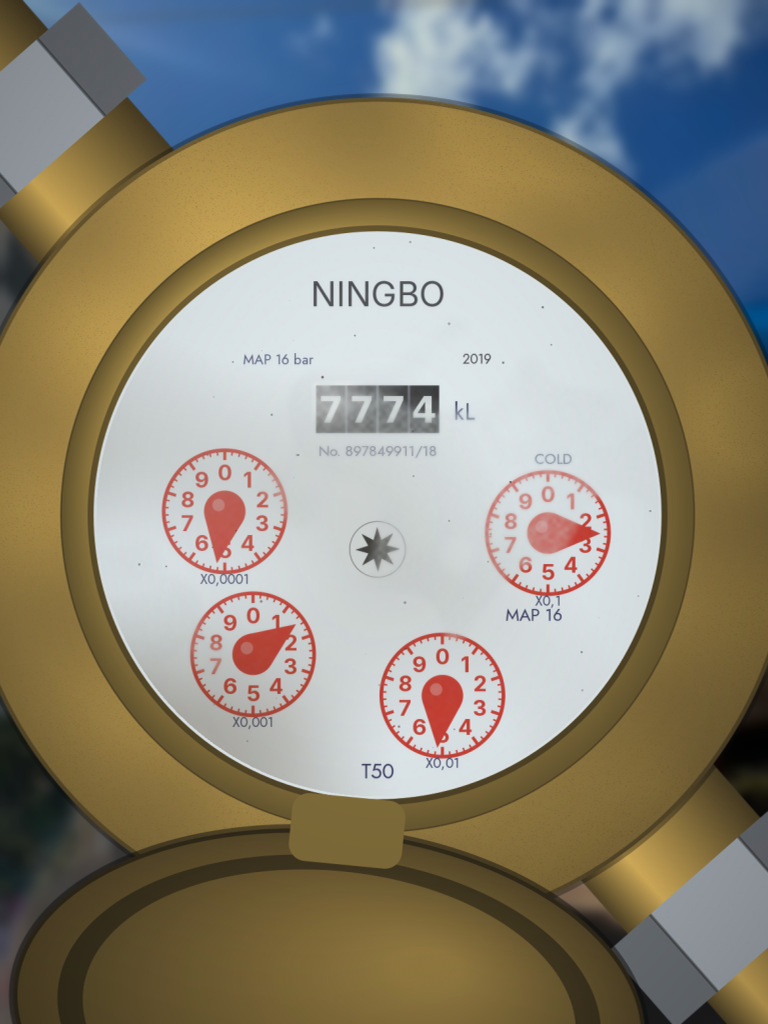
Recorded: 7774.2515 kL
